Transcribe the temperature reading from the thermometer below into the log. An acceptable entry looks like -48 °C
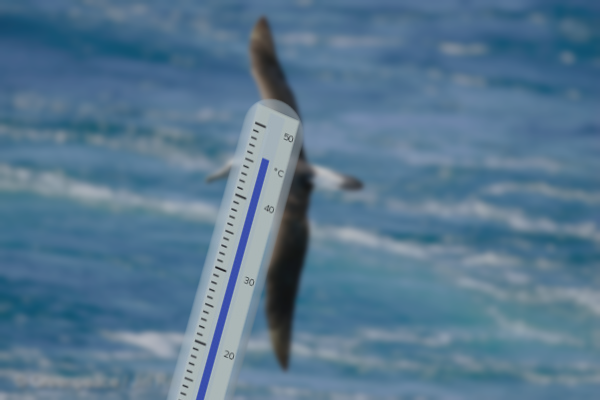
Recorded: 46 °C
